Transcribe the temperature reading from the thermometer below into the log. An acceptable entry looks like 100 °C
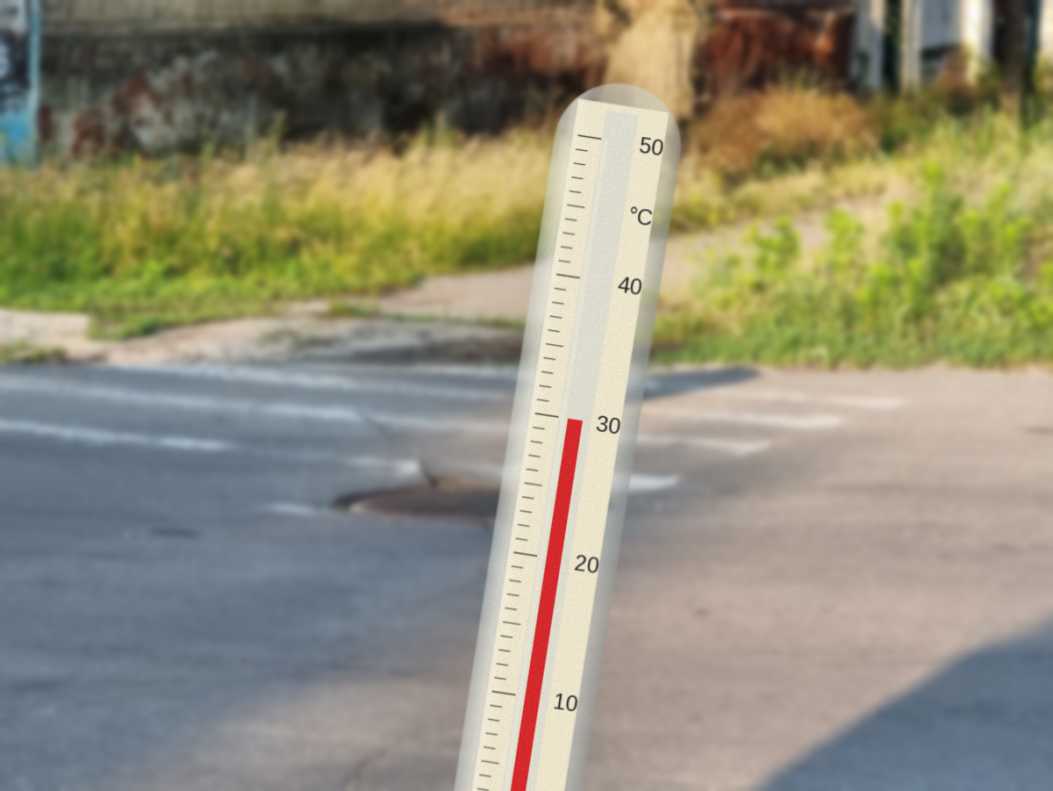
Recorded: 30 °C
